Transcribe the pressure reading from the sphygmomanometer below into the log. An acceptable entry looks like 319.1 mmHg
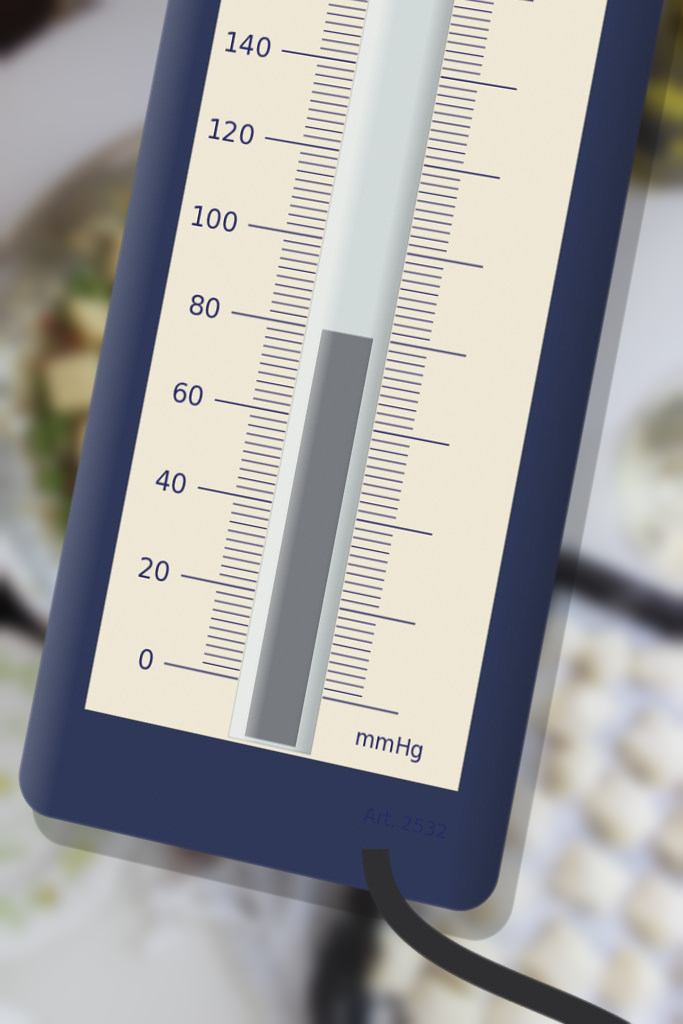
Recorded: 80 mmHg
